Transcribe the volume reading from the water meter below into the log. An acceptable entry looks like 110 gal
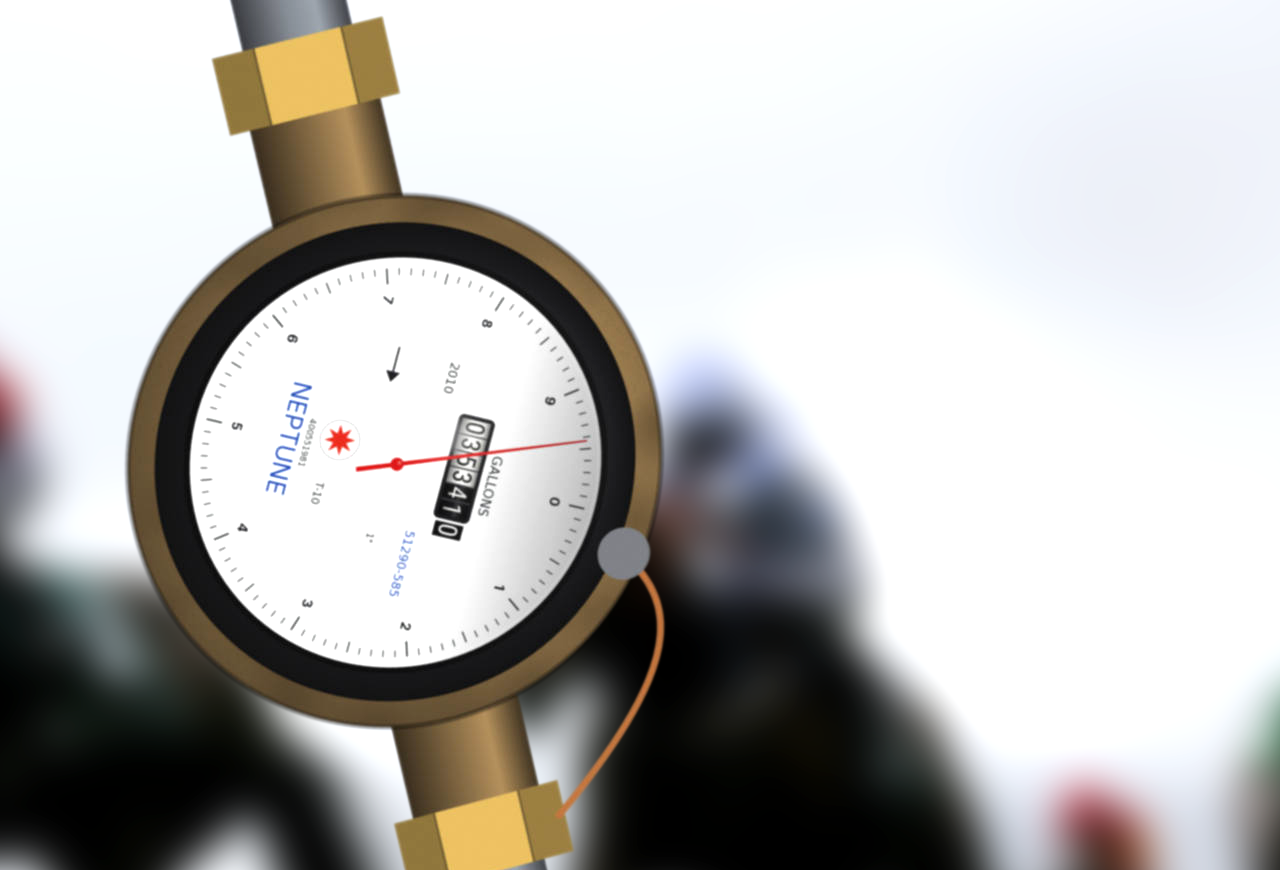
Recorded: 353409.4 gal
